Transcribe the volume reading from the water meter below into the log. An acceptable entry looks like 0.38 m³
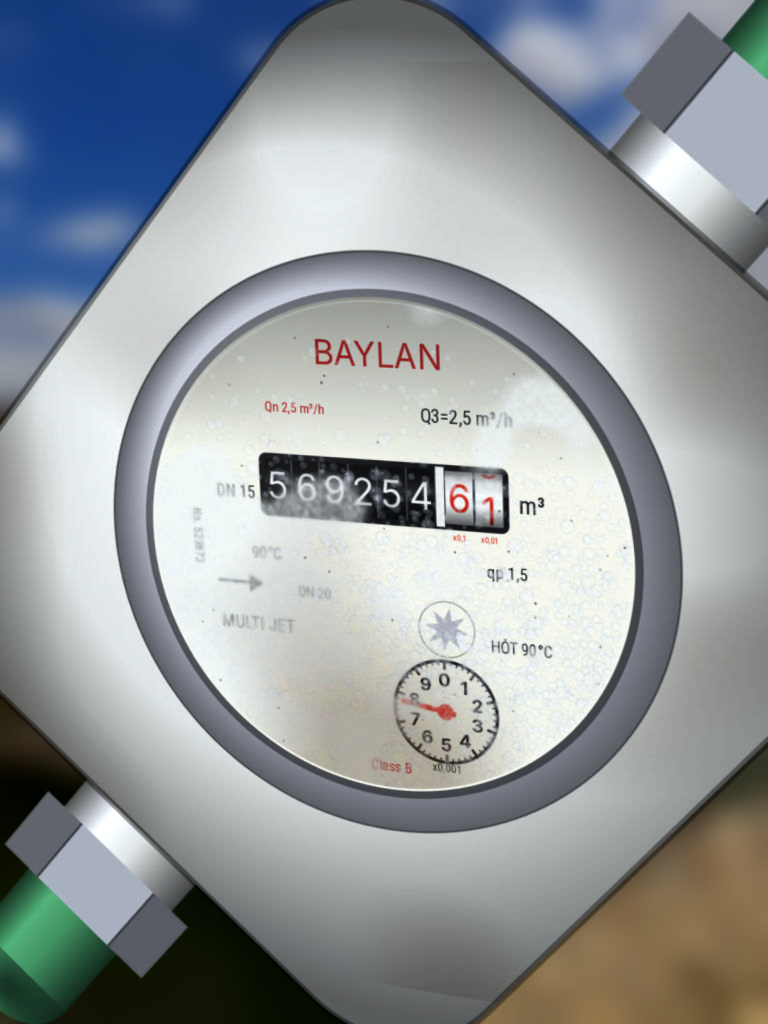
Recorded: 569254.607 m³
